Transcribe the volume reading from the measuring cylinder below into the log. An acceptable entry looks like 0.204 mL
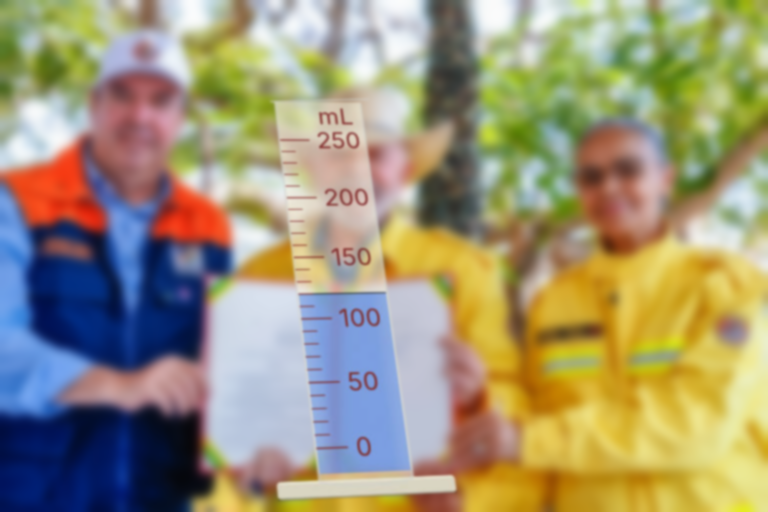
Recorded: 120 mL
